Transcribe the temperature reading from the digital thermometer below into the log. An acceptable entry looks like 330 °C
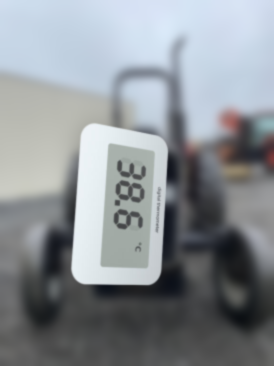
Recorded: 38.6 °C
